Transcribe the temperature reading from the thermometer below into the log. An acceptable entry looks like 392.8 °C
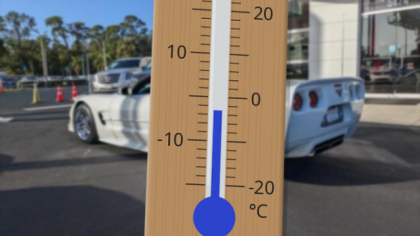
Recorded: -3 °C
